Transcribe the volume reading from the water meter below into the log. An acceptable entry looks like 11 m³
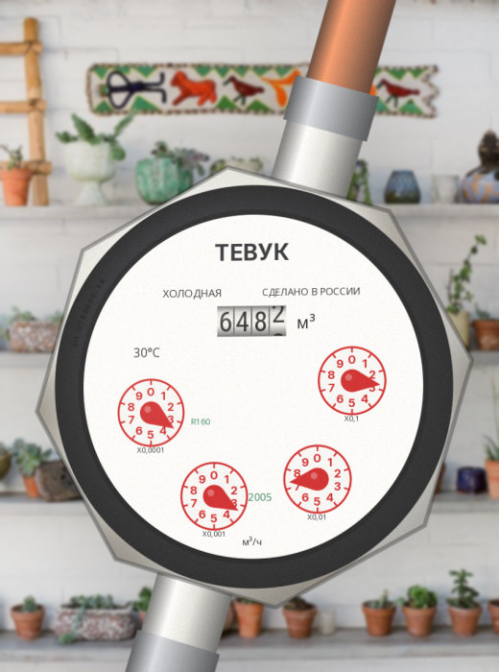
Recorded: 6482.2733 m³
